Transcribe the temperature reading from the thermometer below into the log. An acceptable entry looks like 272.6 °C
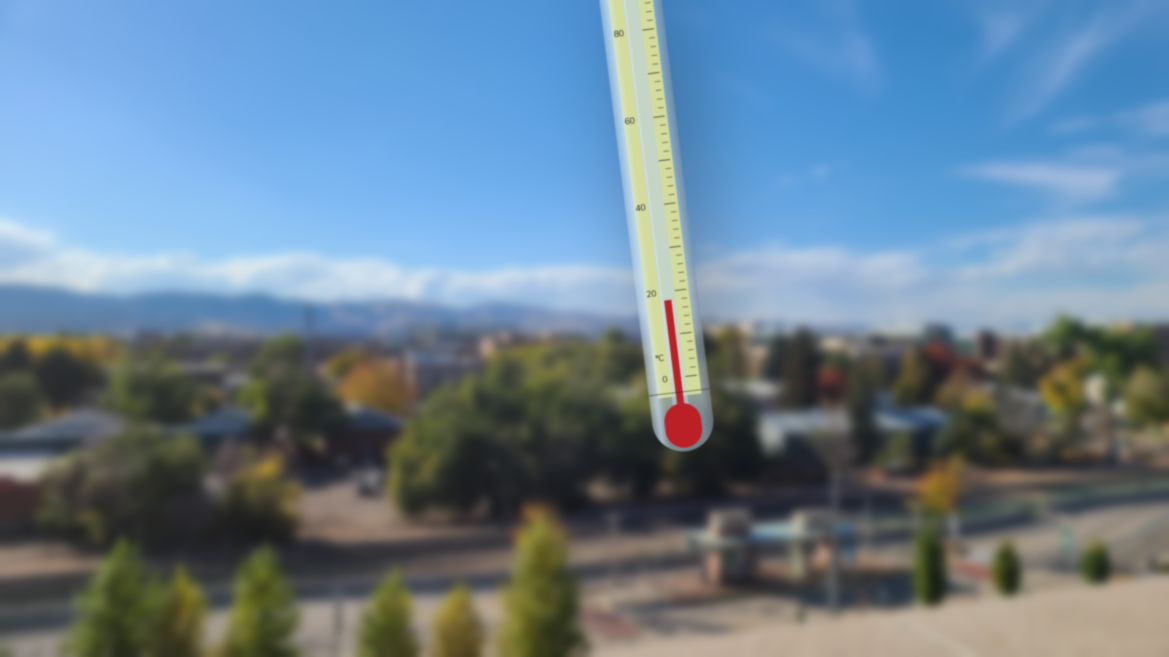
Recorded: 18 °C
